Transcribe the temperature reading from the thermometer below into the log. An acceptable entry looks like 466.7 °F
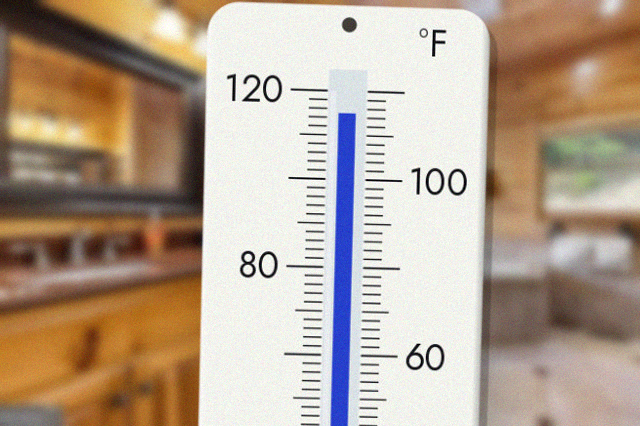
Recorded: 115 °F
